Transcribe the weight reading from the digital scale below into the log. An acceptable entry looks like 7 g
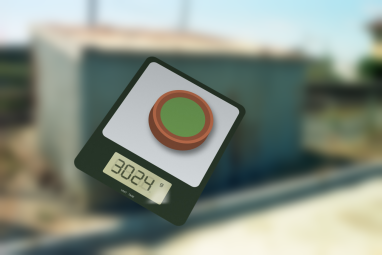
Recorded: 3024 g
